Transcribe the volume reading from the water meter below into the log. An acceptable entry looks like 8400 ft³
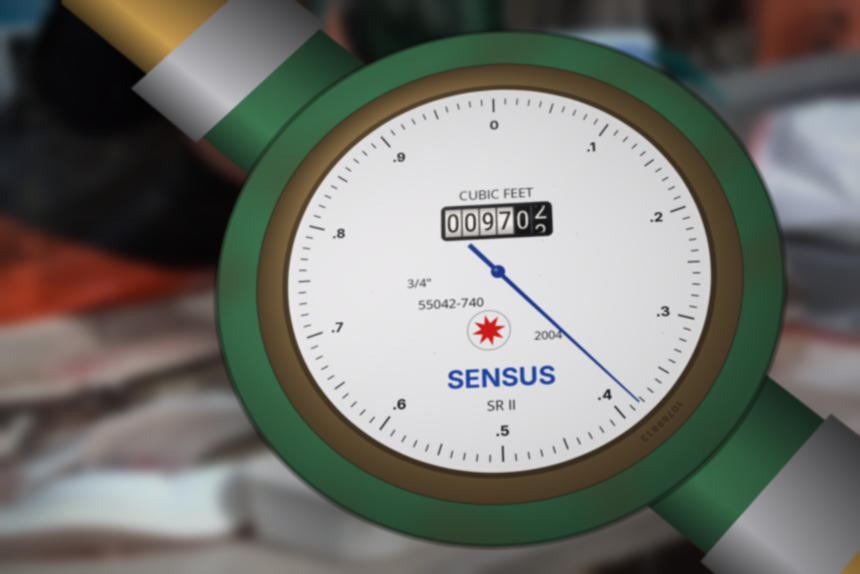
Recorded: 9702.38 ft³
